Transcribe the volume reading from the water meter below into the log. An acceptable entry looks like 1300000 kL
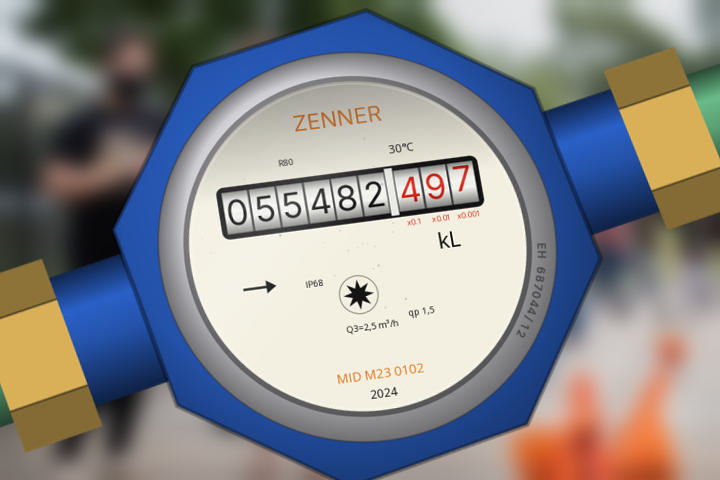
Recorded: 55482.497 kL
